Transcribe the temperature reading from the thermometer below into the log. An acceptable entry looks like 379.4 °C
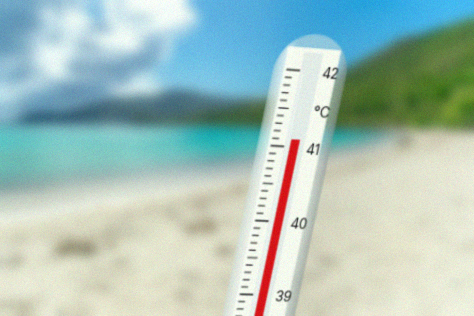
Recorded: 41.1 °C
